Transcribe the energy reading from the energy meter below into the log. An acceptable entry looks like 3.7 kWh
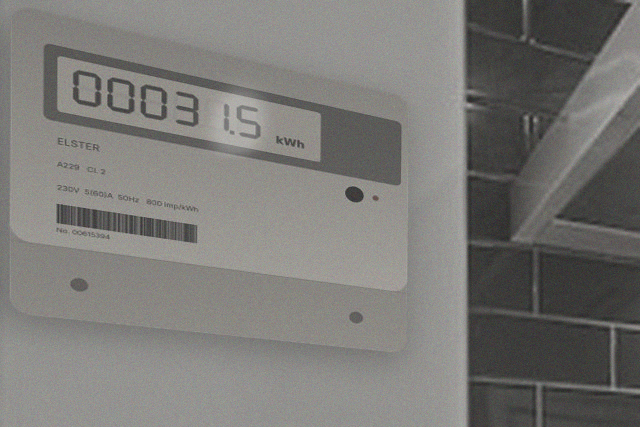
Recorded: 31.5 kWh
